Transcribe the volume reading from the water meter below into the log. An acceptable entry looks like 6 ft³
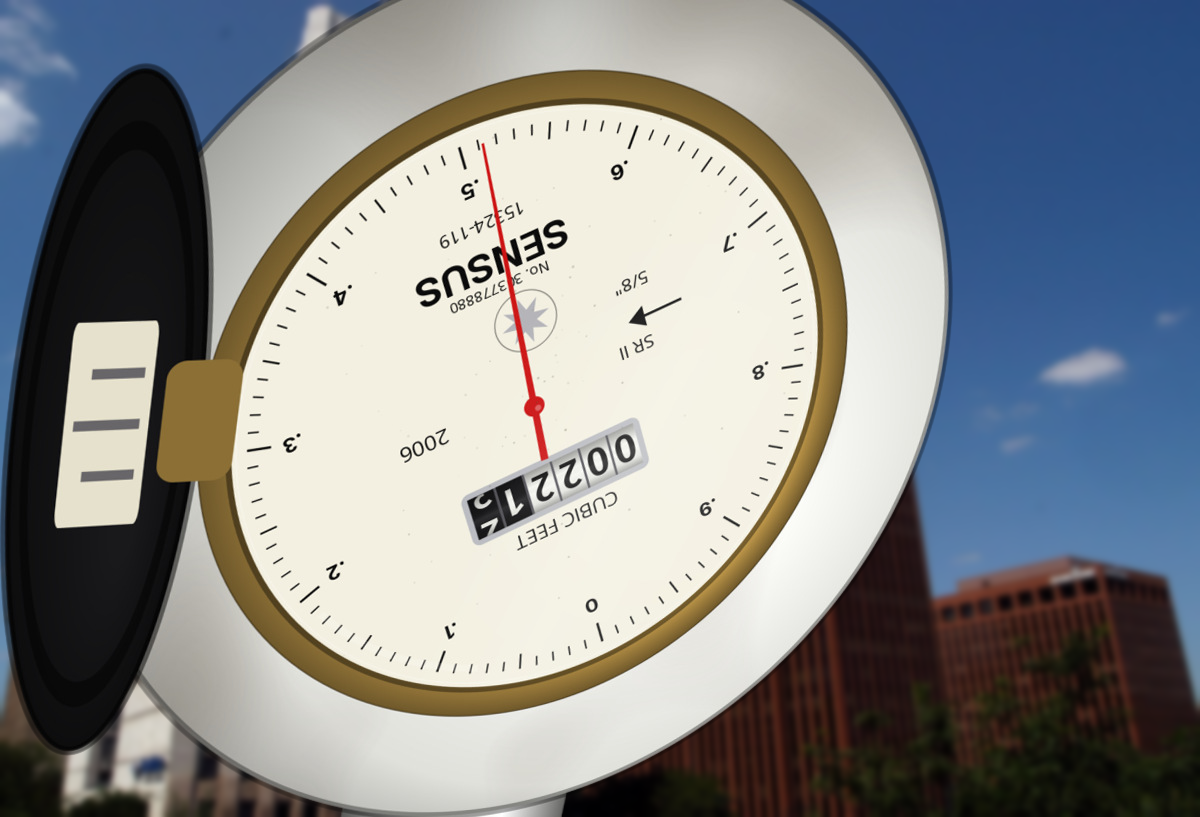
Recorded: 2212.51 ft³
